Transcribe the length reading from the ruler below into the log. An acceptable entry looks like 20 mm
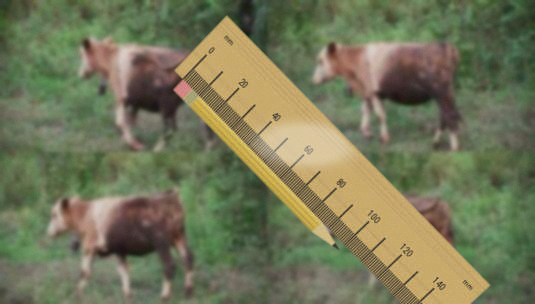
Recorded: 100 mm
